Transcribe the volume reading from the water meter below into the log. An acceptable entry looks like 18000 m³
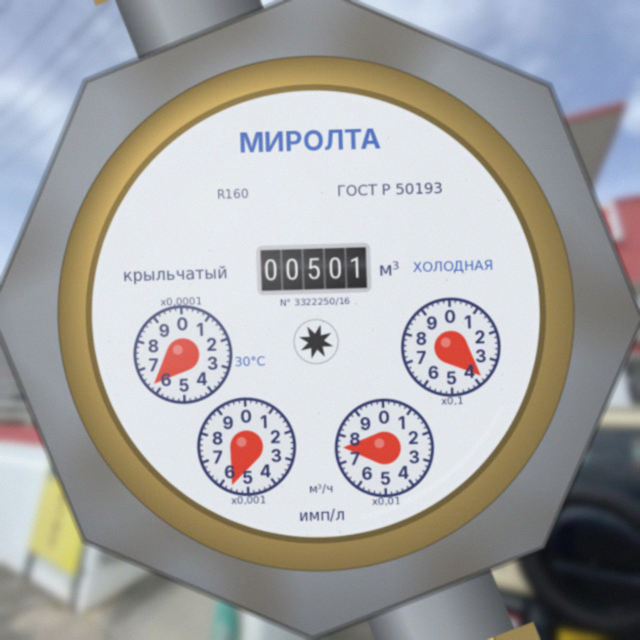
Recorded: 501.3756 m³
